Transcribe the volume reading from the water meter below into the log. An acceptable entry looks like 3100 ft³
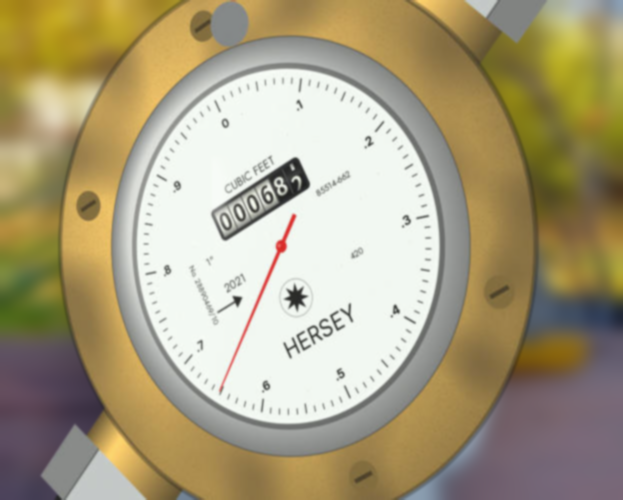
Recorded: 681.65 ft³
